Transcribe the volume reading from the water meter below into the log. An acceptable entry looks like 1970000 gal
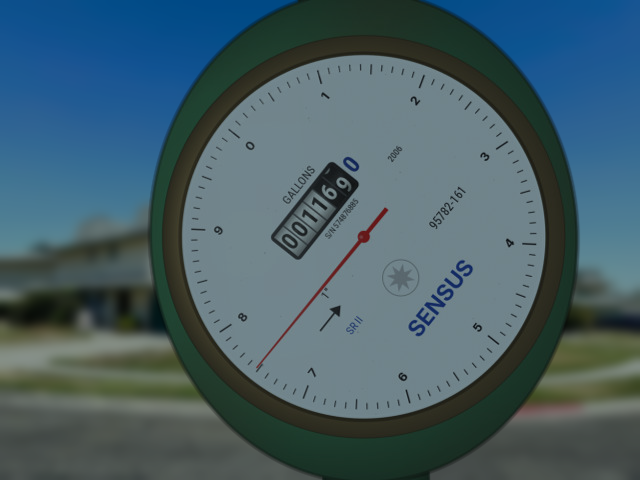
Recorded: 11687.5 gal
